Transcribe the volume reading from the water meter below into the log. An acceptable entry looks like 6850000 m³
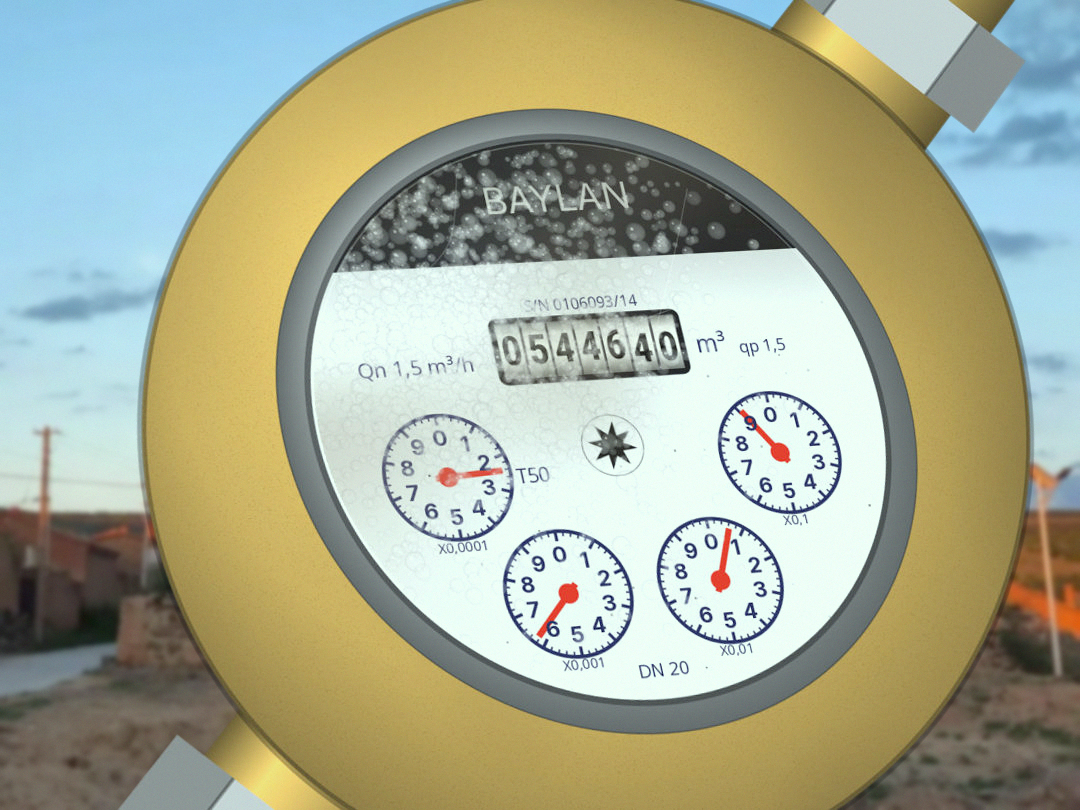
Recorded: 544639.9062 m³
